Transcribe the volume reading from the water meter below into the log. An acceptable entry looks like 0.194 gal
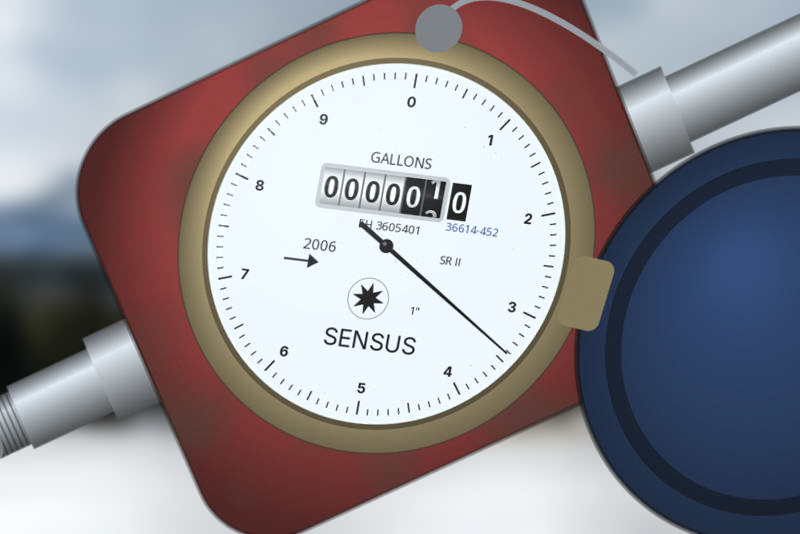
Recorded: 13.4 gal
